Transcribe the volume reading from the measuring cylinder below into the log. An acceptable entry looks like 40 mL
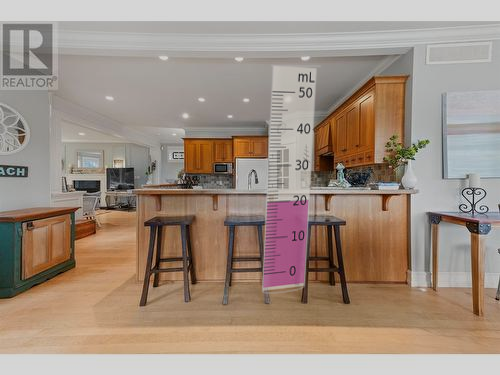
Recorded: 20 mL
